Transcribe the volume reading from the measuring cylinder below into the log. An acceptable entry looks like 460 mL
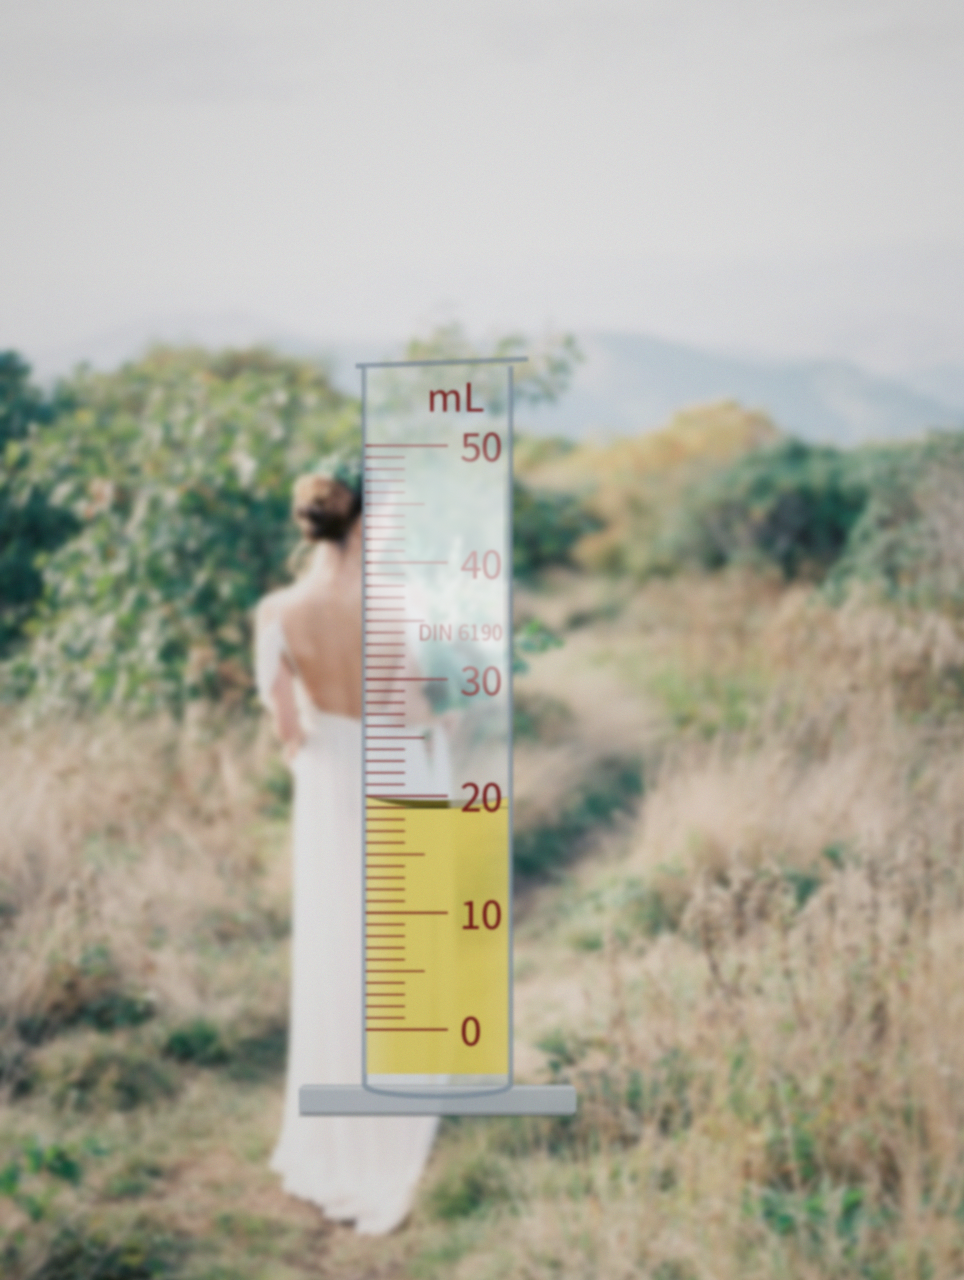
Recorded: 19 mL
